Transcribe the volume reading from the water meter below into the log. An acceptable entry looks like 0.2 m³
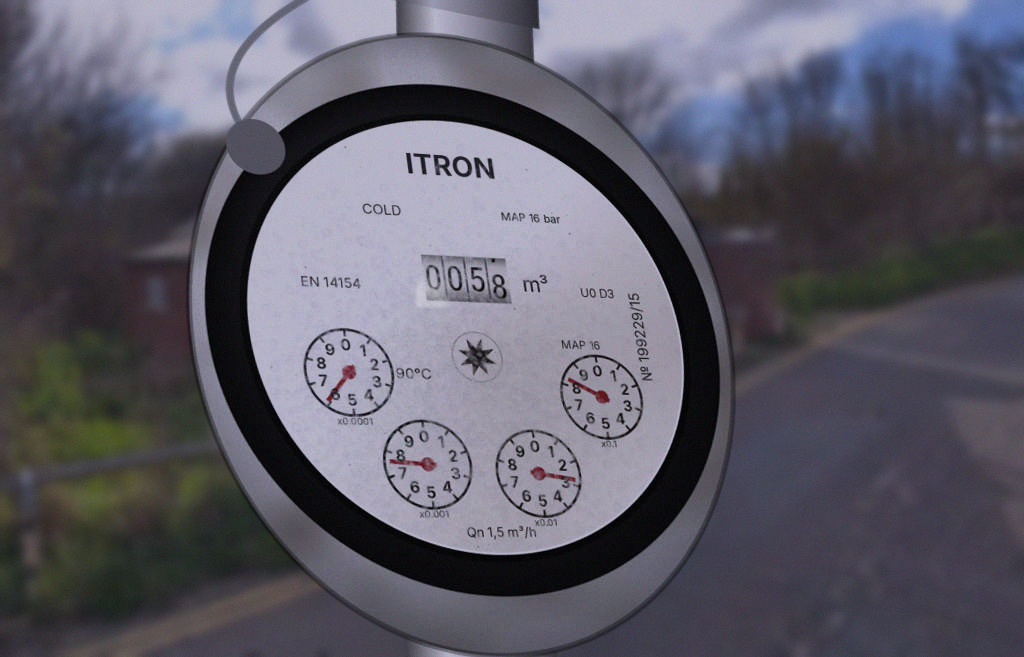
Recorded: 57.8276 m³
